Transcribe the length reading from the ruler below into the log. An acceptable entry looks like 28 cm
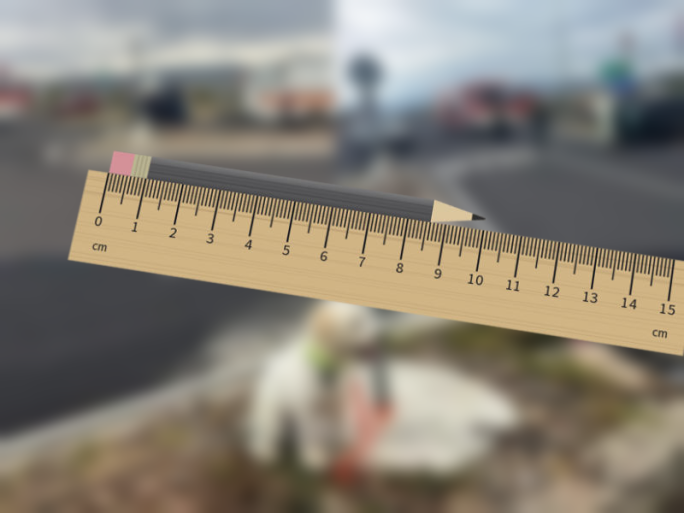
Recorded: 10 cm
